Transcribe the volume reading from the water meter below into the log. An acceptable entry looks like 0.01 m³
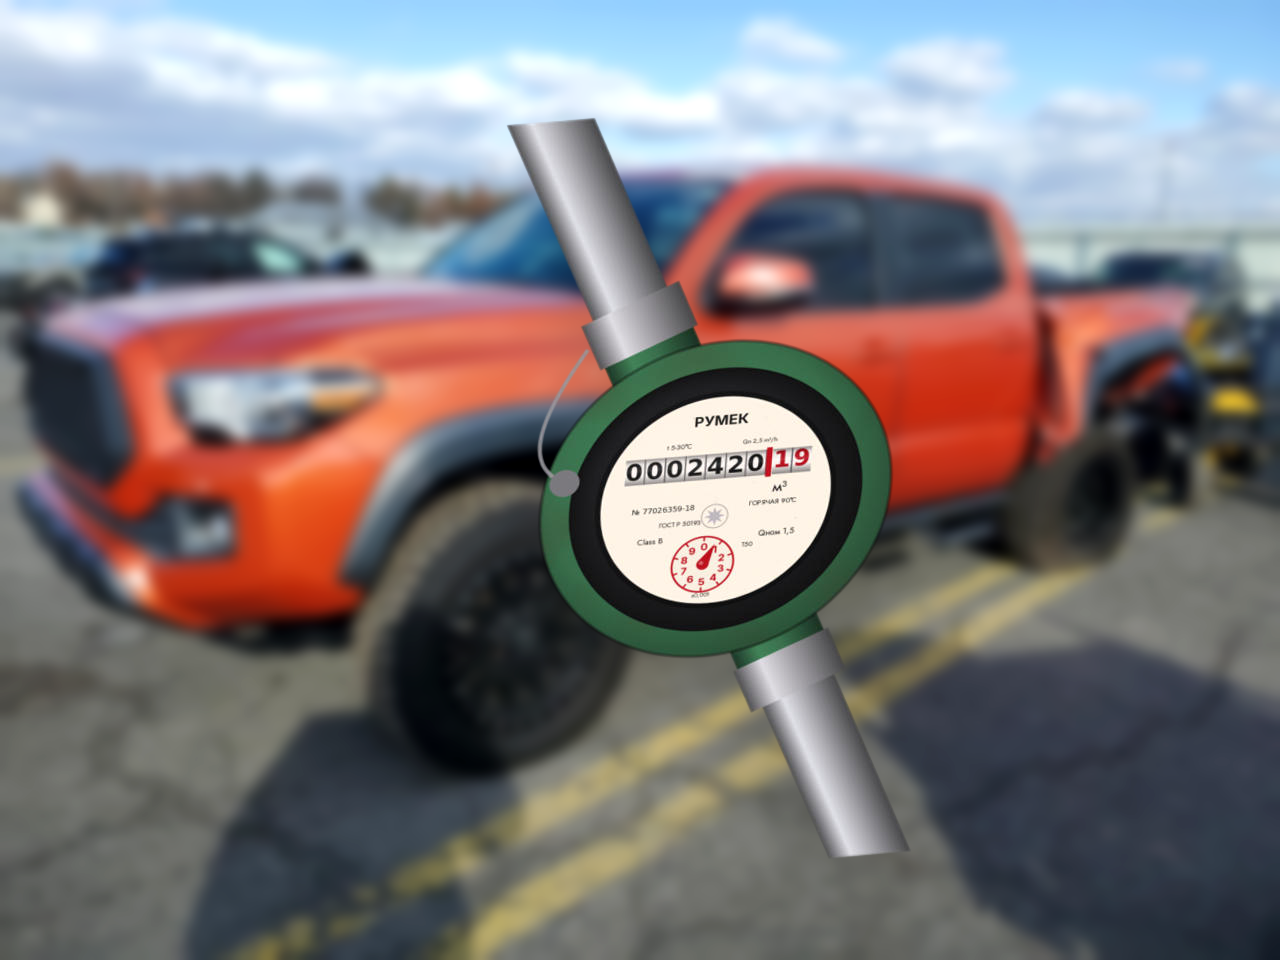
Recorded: 2420.190 m³
